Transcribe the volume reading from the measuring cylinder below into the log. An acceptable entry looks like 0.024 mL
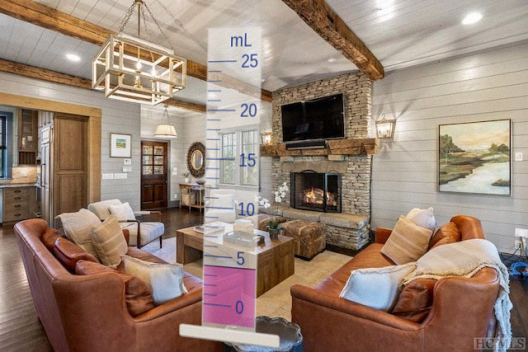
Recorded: 4 mL
